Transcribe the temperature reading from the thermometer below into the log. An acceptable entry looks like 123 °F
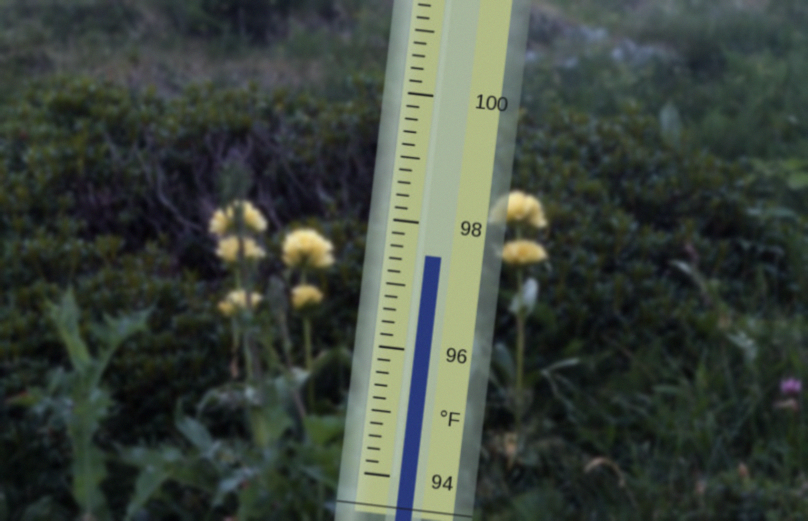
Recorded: 97.5 °F
